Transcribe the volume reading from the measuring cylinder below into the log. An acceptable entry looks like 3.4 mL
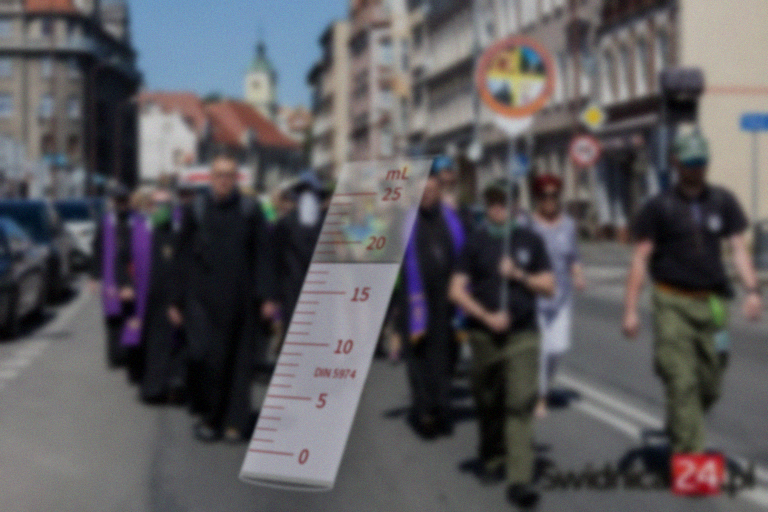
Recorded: 18 mL
